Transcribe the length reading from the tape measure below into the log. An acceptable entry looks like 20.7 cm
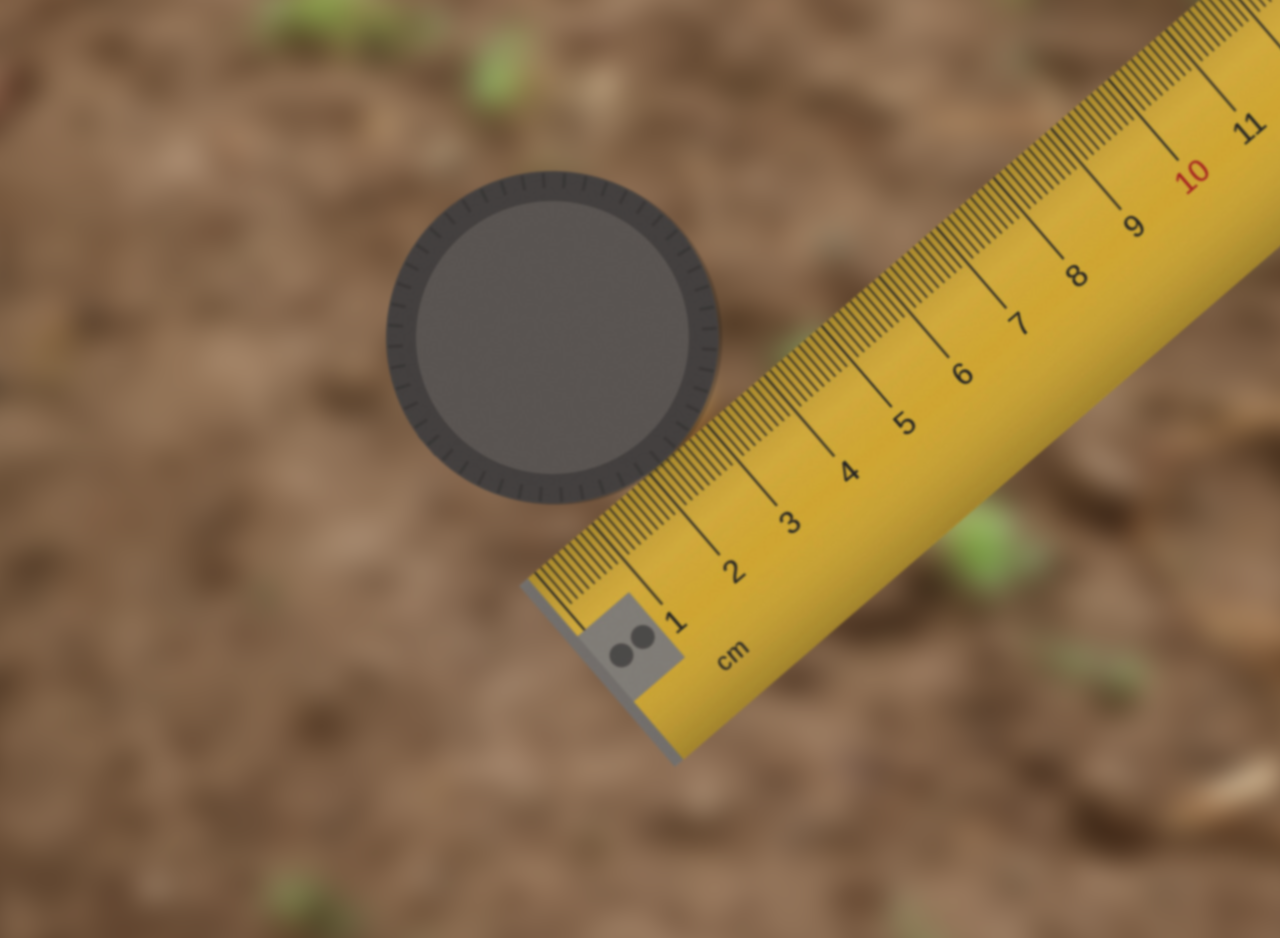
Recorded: 4.4 cm
